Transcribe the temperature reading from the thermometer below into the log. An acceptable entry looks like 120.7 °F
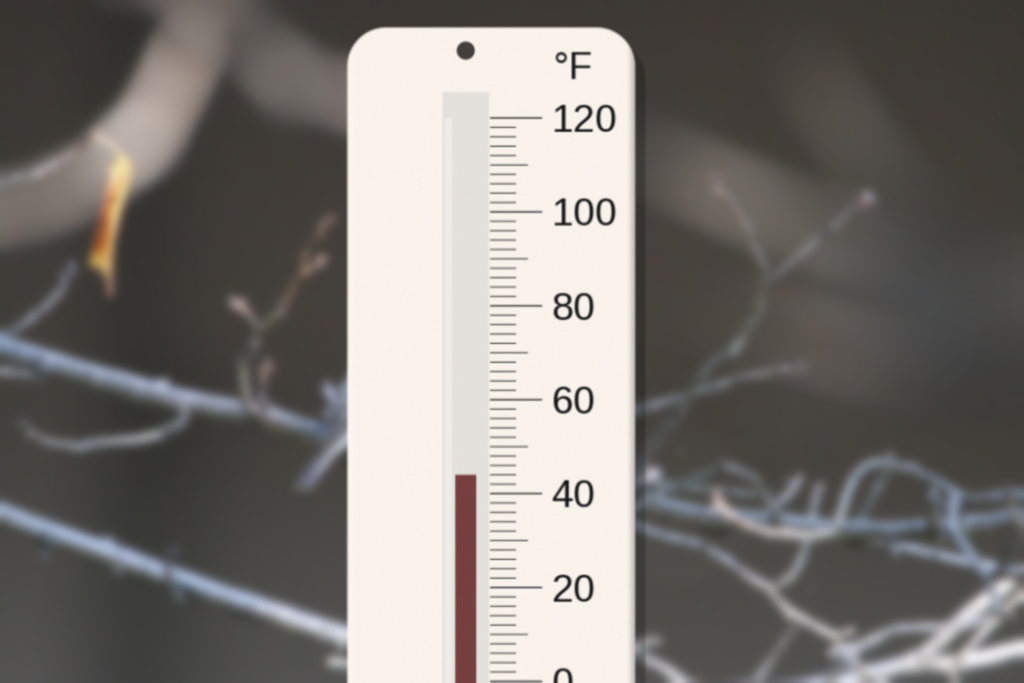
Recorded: 44 °F
